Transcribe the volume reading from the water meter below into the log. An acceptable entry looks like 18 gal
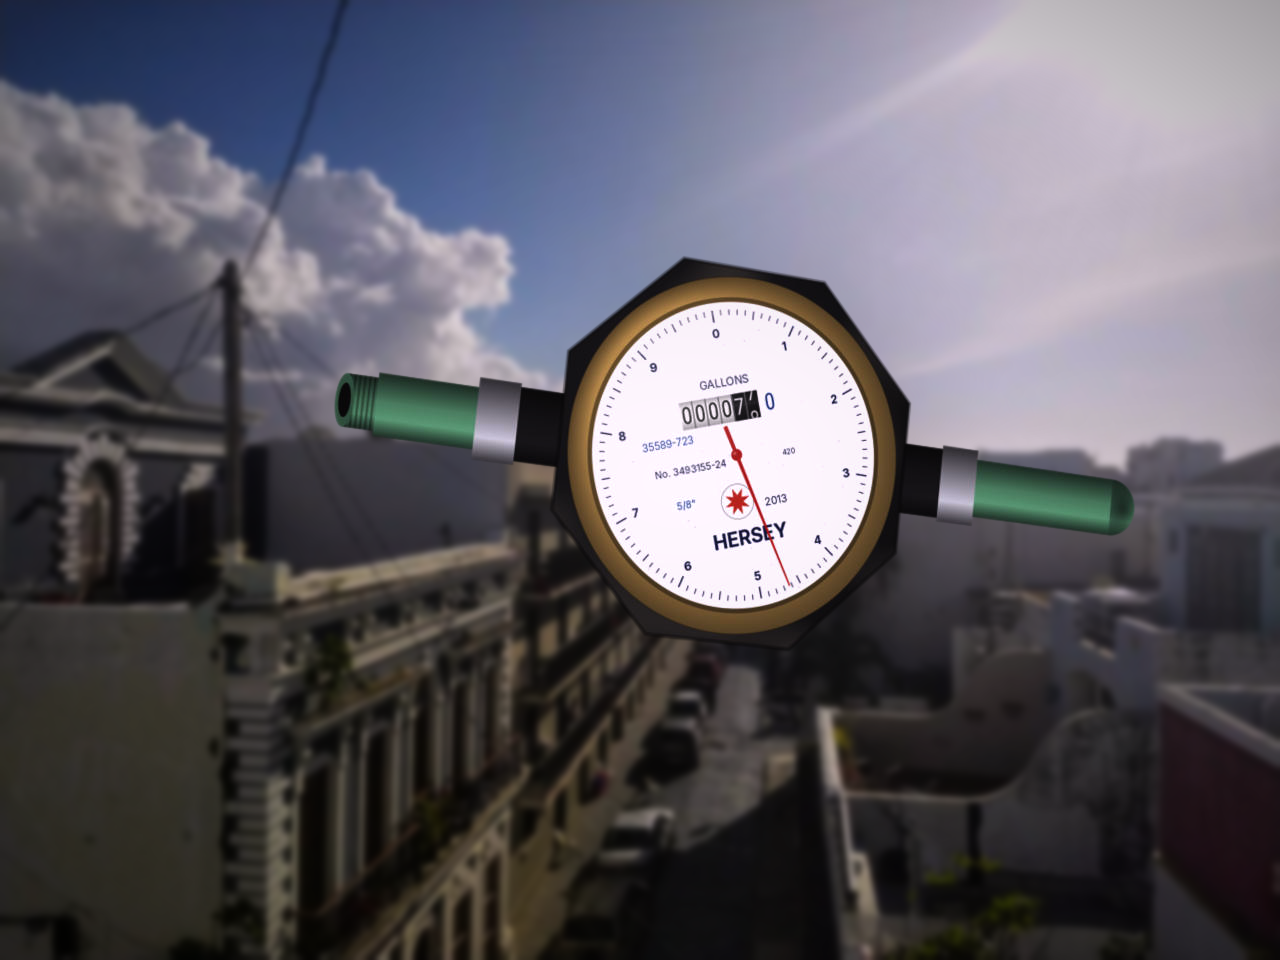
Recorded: 774.6 gal
